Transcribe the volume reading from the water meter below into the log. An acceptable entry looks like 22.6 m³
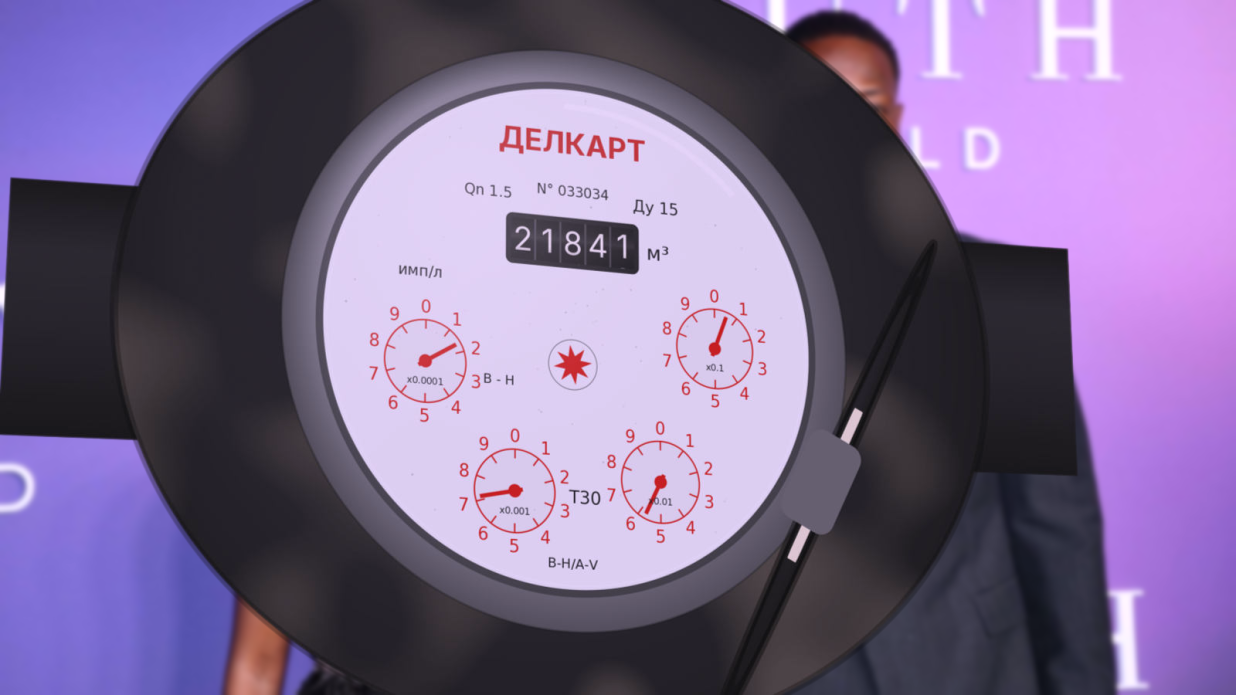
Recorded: 21841.0571 m³
